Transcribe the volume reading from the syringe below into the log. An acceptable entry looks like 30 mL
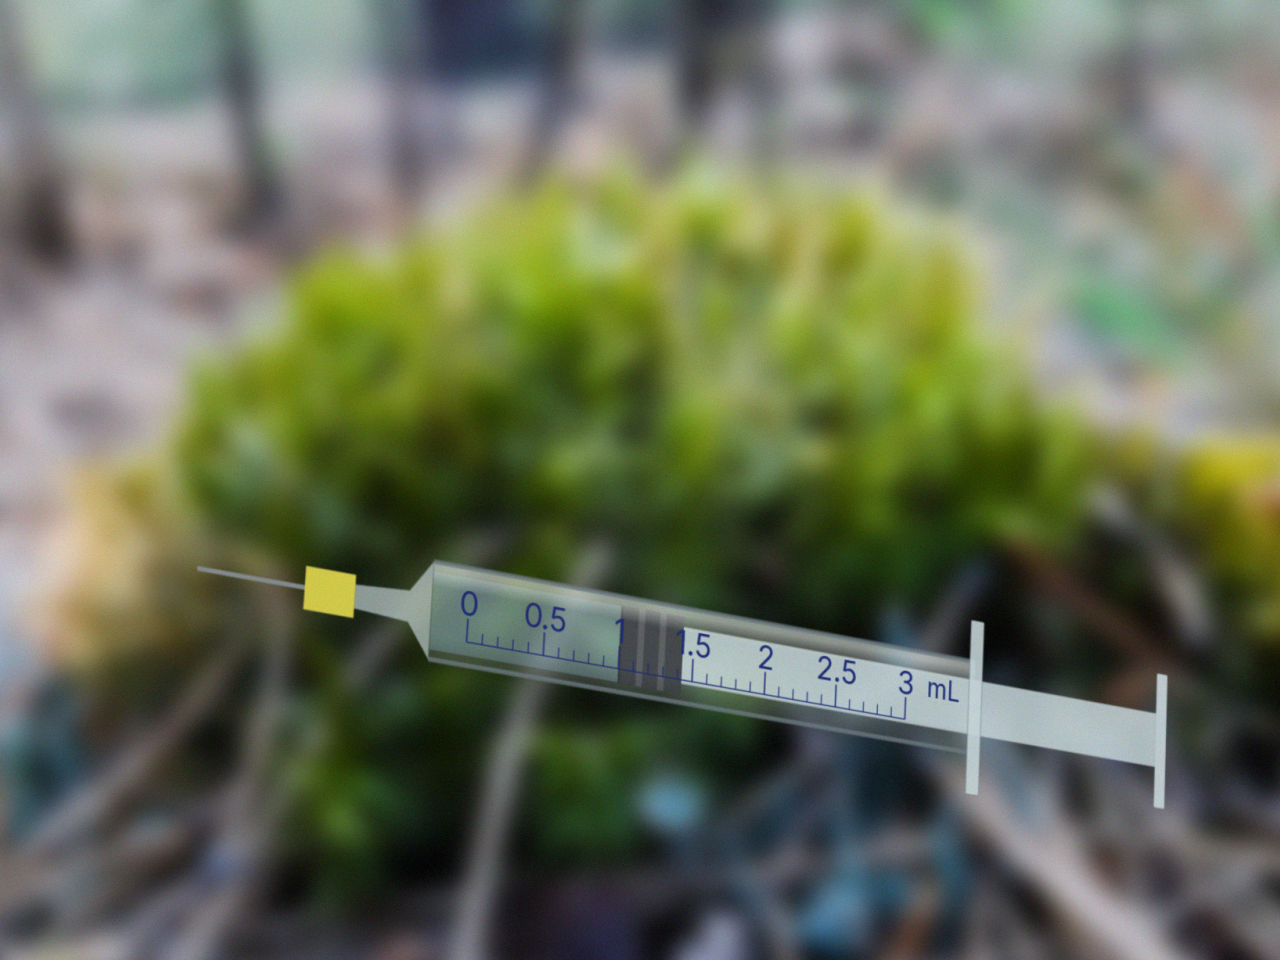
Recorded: 1 mL
